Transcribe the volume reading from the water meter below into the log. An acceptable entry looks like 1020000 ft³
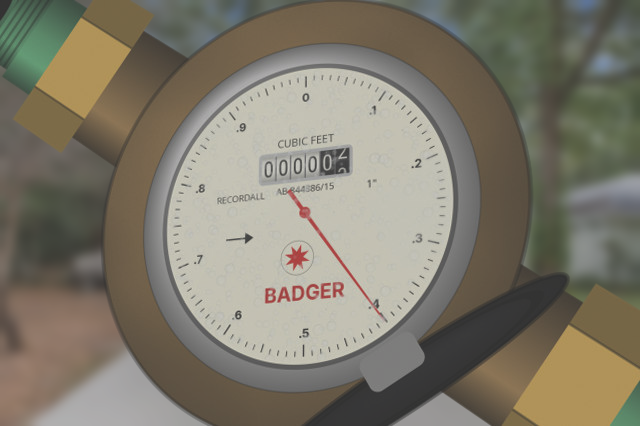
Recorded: 2.40 ft³
